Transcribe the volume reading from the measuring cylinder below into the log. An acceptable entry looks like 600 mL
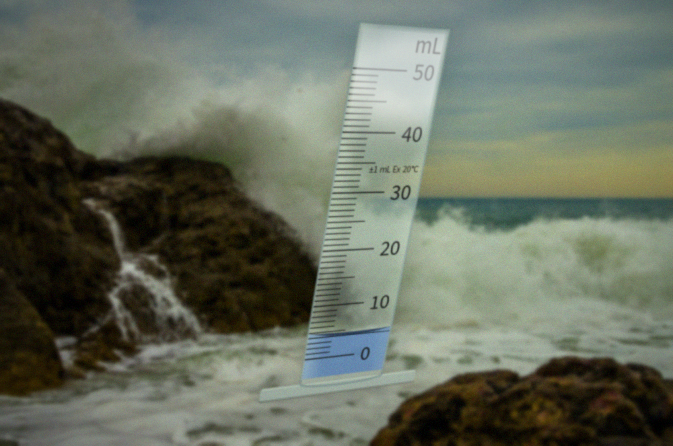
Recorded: 4 mL
